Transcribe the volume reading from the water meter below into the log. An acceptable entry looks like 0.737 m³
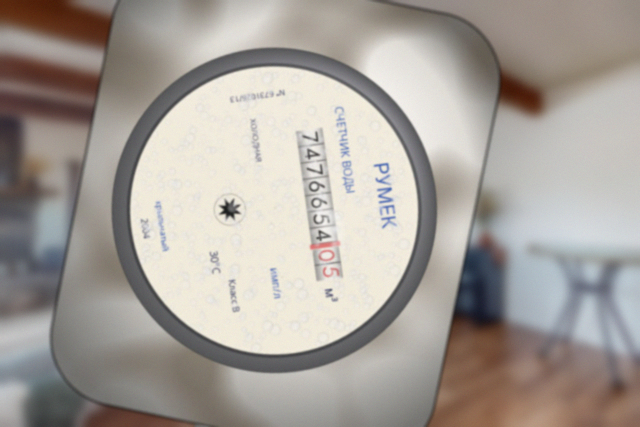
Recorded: 7476654.05 m³
